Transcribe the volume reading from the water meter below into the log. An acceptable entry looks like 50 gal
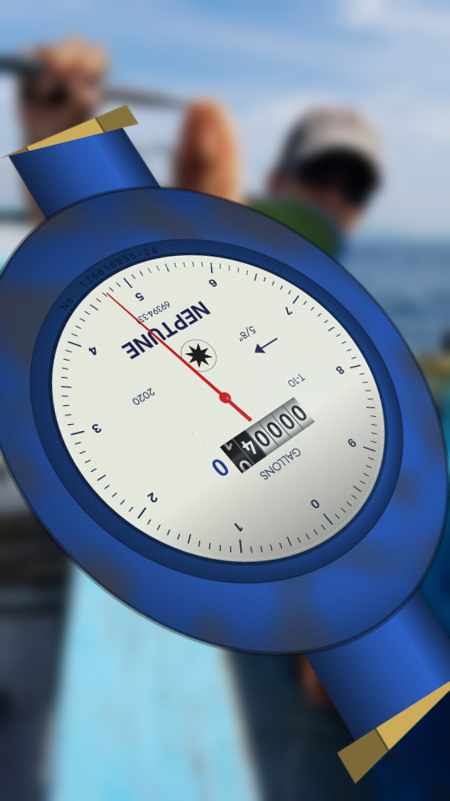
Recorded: 404.7 gal
